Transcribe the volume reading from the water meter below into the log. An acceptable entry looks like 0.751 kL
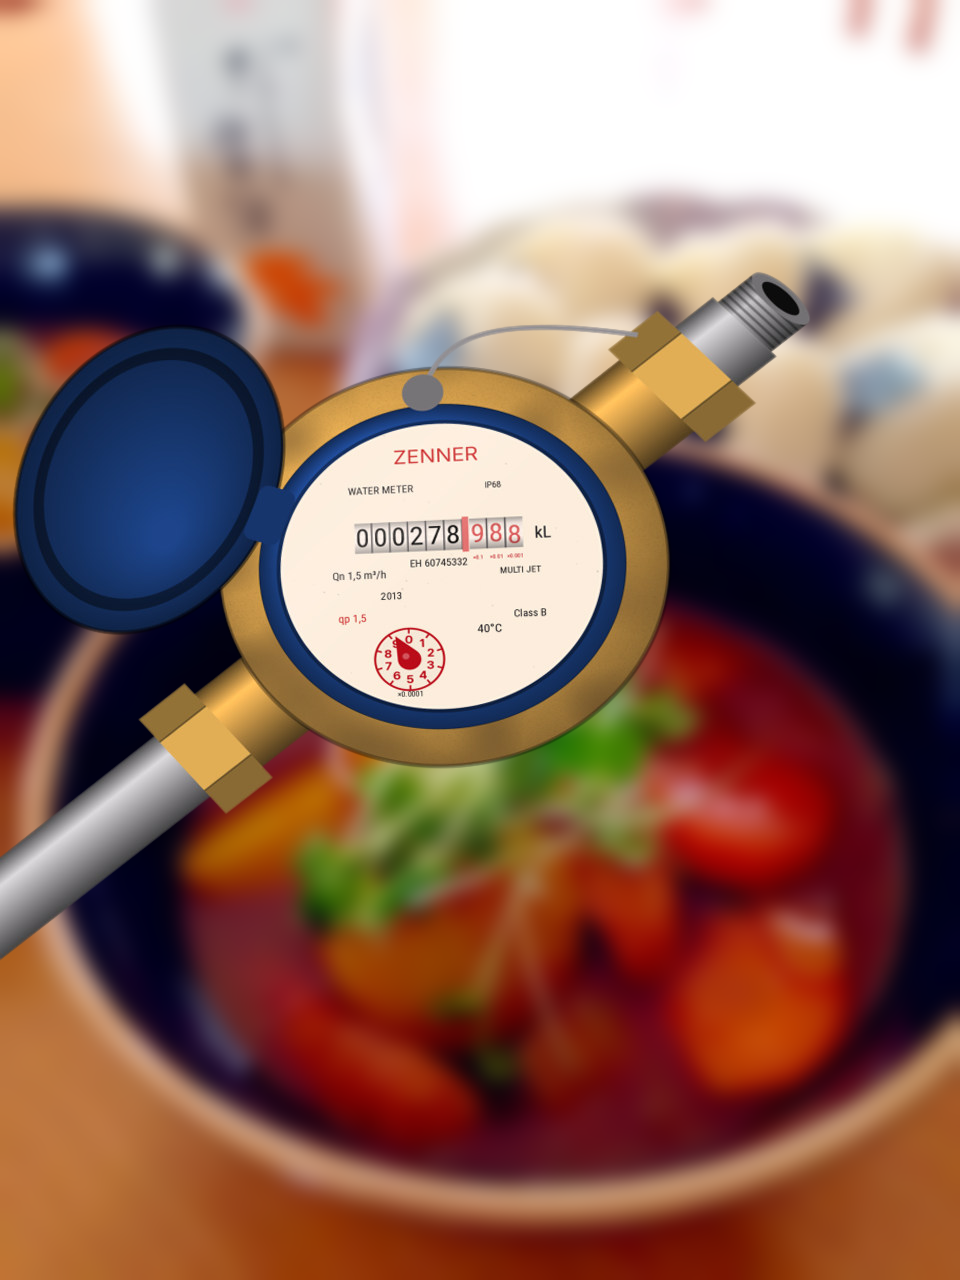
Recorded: 278.9879 kL
